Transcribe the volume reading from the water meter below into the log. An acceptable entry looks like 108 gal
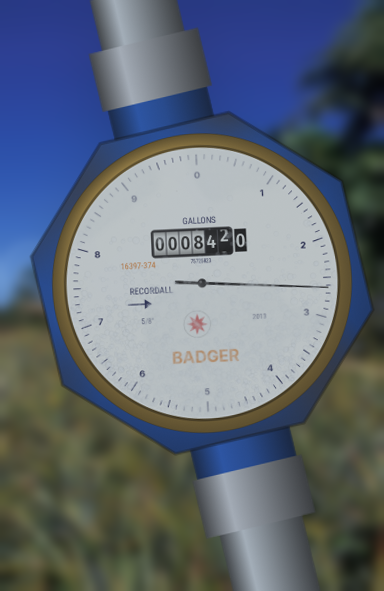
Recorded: 8422.6 gal
